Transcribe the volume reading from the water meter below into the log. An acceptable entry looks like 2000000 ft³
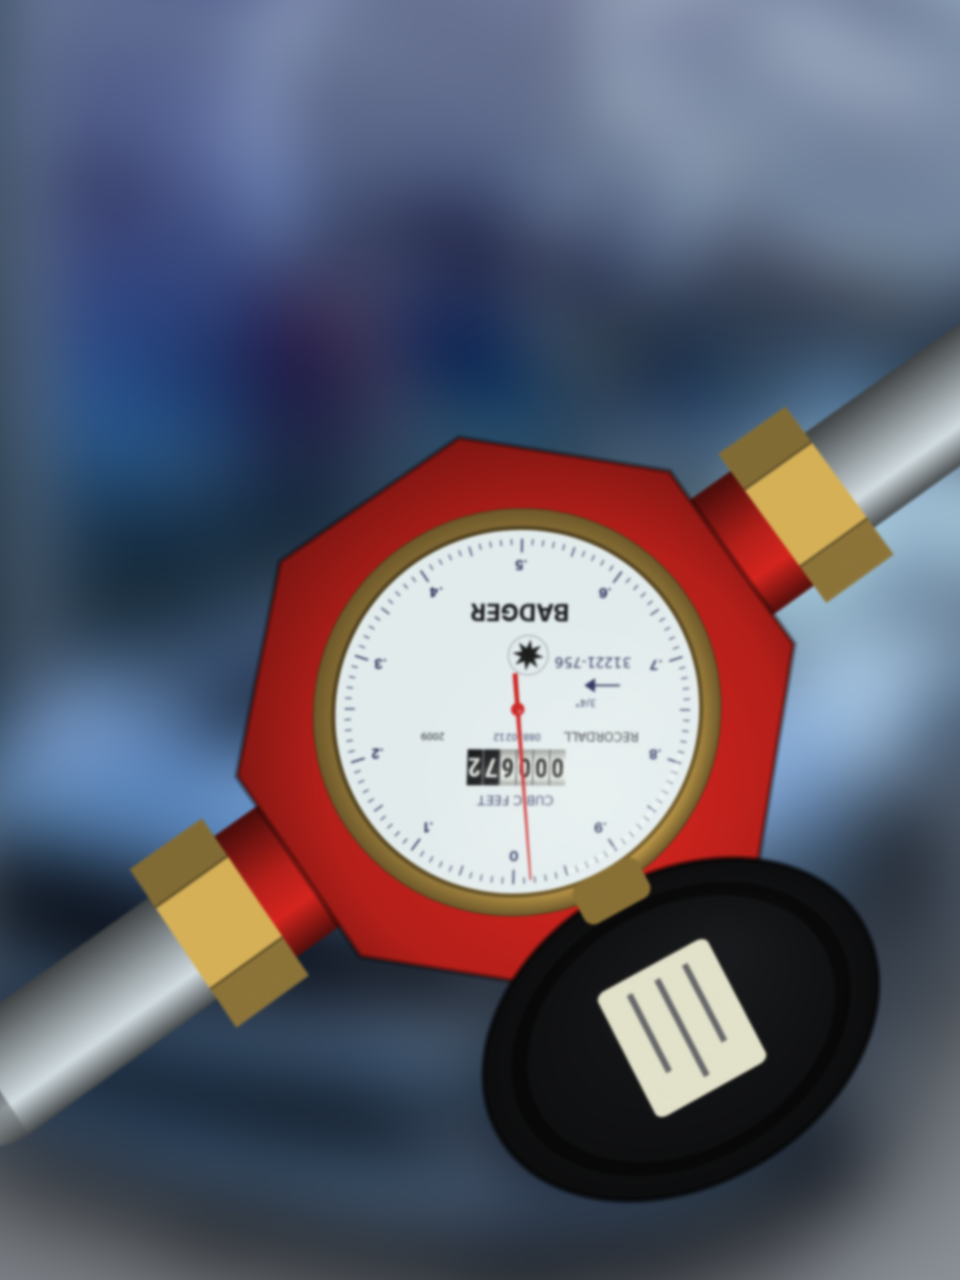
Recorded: 671.98 ft³
